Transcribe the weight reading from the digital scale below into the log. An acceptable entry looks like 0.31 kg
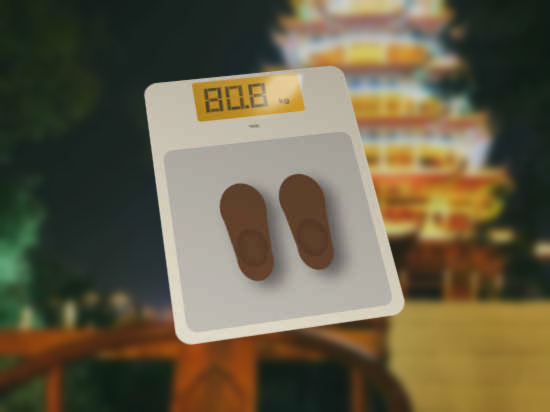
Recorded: 80.8 kg
